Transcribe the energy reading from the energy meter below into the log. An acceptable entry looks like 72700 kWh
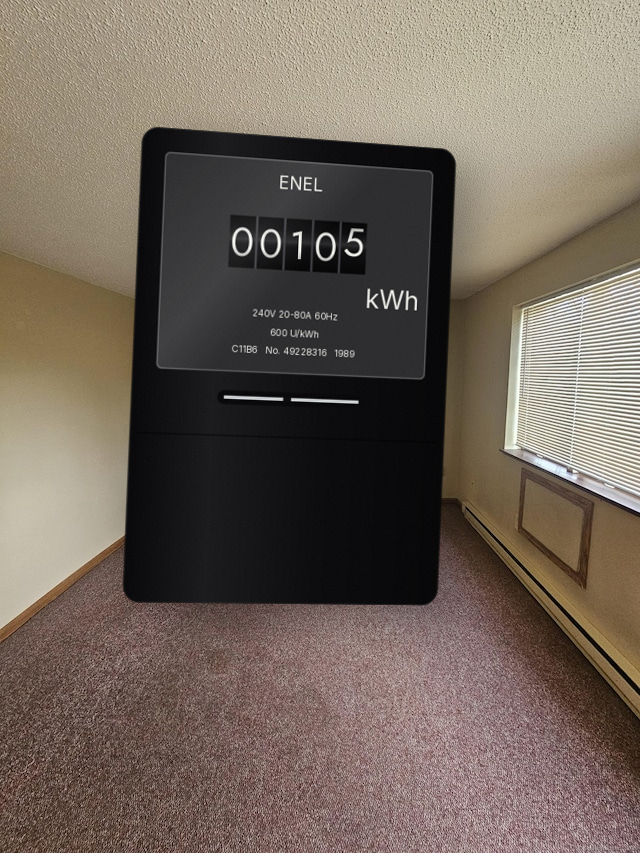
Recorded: 105 kWh
